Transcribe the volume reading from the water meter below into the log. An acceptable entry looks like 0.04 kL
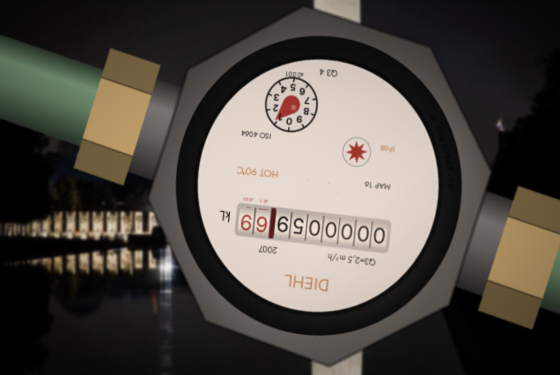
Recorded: 59.691 kL
